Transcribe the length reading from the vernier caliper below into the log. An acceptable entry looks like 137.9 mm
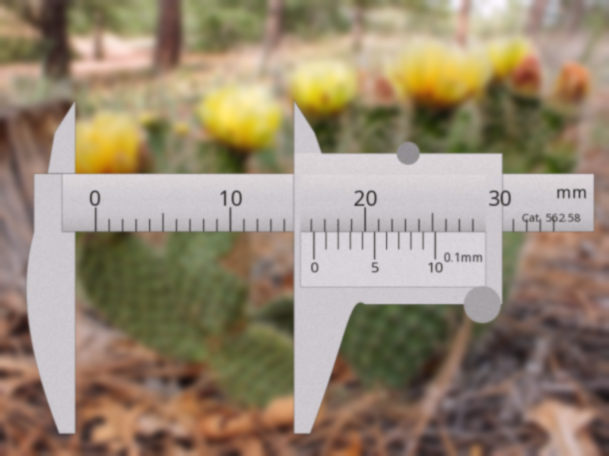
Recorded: 16.2 mm
